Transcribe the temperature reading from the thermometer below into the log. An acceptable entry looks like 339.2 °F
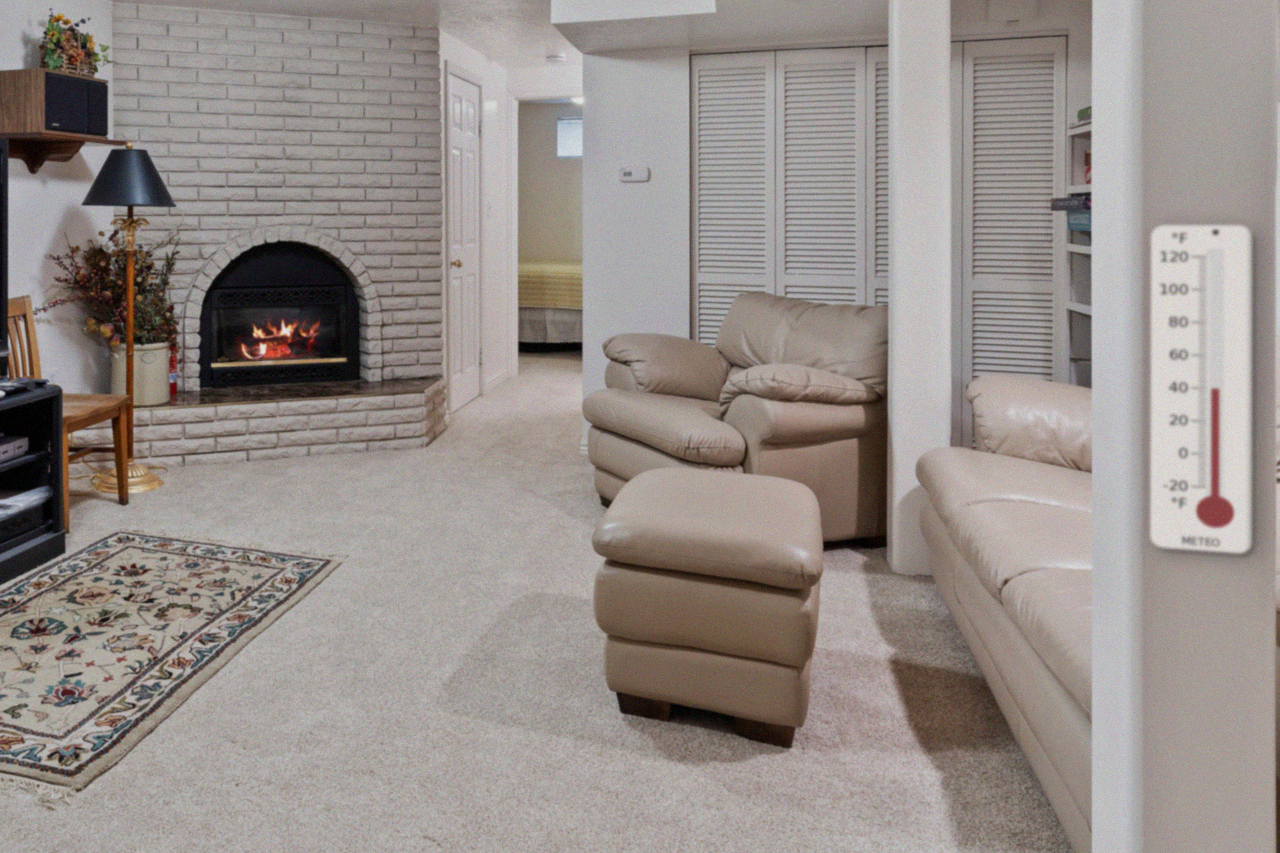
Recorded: 40 °F
